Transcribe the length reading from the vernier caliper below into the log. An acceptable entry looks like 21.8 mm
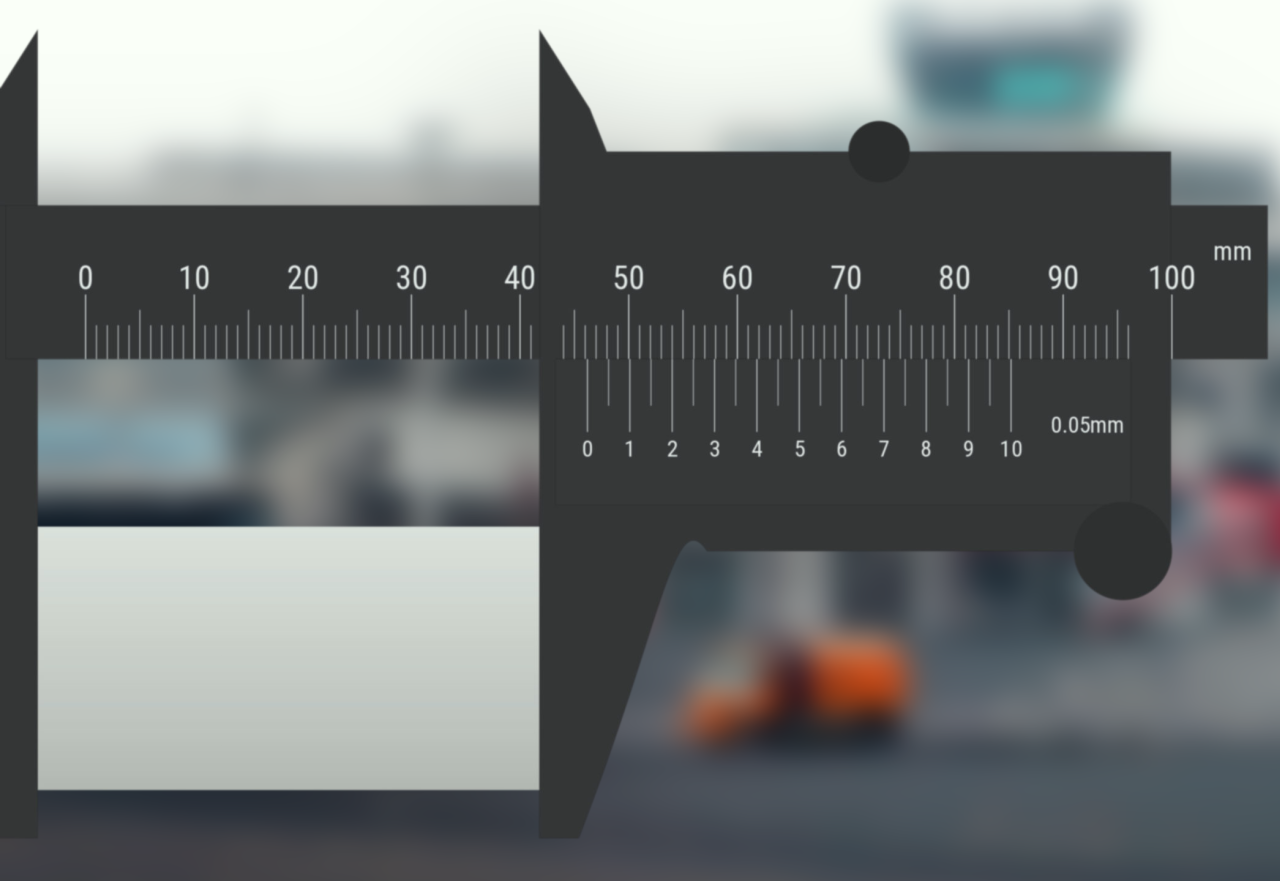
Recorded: 46.2 mm
